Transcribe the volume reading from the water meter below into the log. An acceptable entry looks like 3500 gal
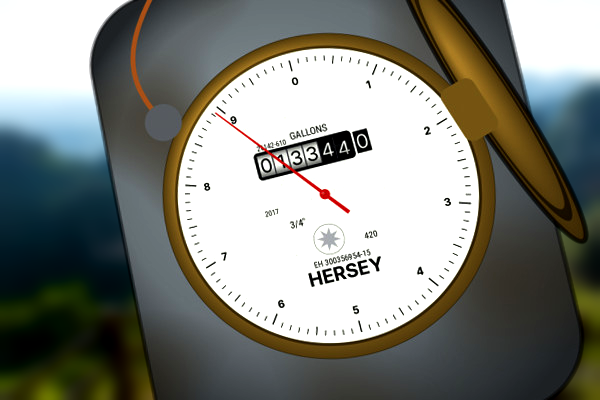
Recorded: 133438.9 gal
